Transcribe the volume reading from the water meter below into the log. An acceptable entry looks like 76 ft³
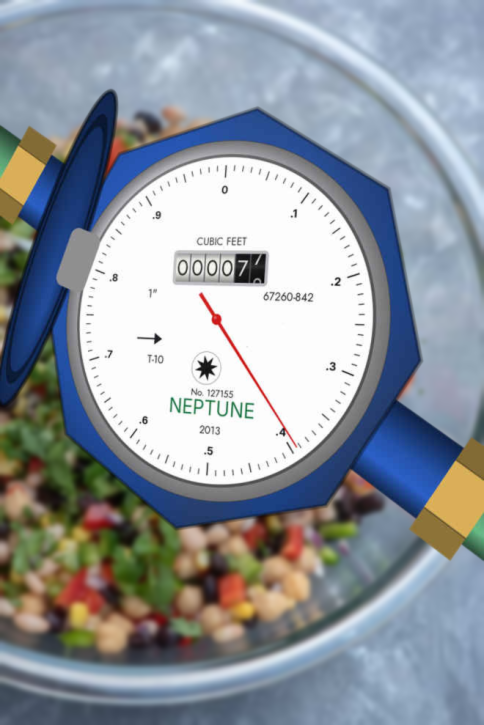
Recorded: 77.39 ft³
